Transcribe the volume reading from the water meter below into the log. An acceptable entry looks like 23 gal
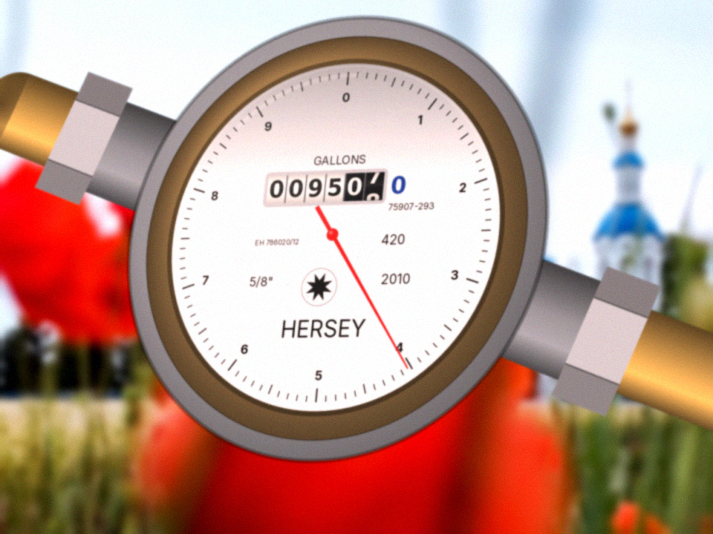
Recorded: 95074.0 gal
